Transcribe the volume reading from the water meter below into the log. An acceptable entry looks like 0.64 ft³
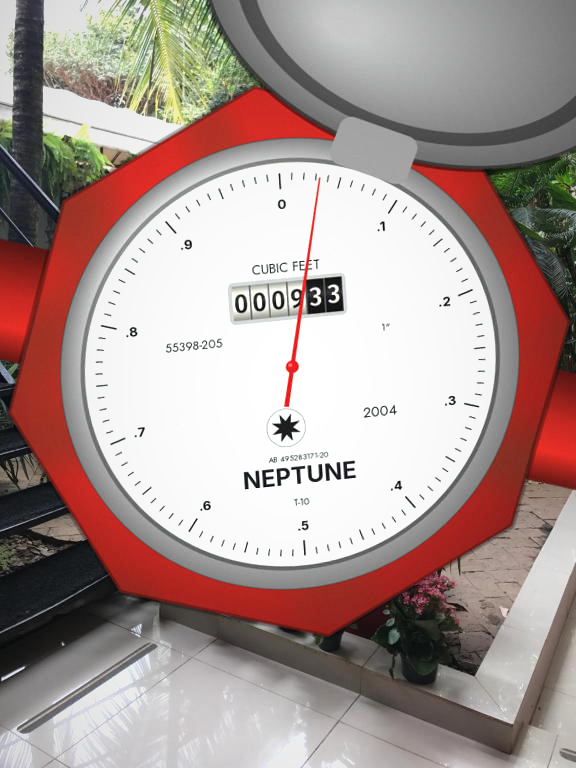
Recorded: 933.03 ft³
